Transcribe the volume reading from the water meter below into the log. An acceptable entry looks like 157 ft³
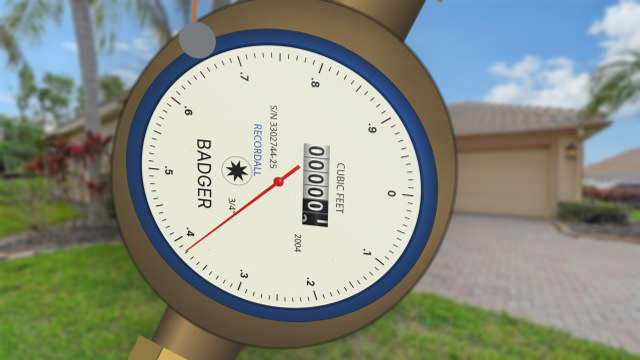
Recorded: 1.38 ft³
